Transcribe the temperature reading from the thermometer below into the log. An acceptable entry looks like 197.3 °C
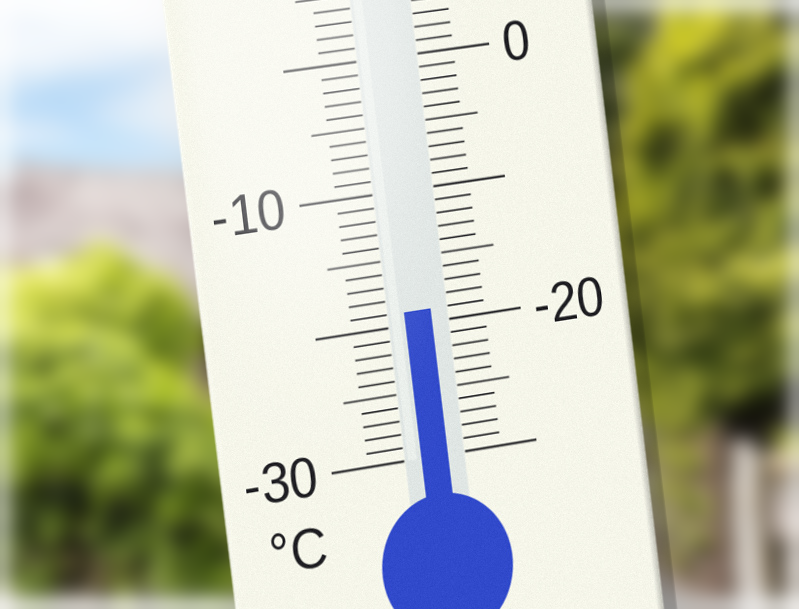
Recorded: -19 °C
